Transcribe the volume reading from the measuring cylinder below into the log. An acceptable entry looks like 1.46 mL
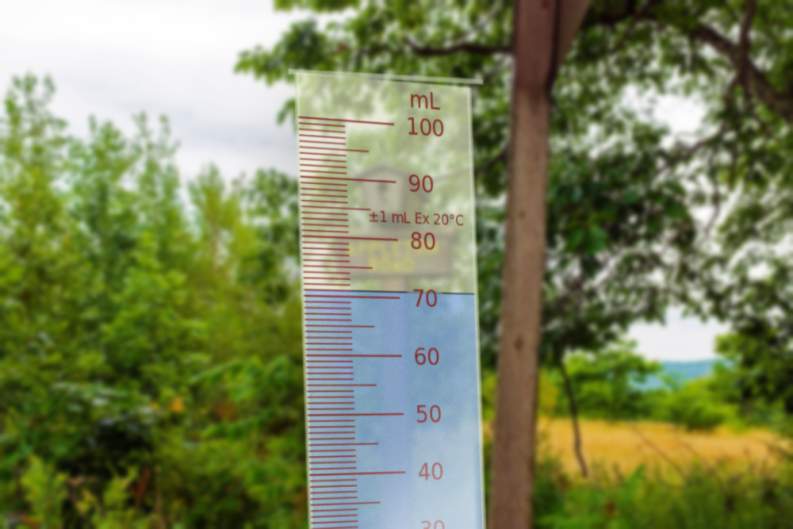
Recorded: 71 mL
